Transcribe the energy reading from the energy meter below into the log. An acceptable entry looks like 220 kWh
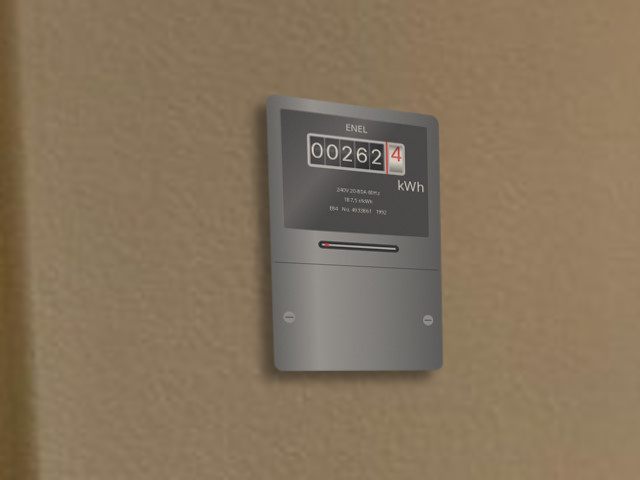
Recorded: 262.4 kWh
